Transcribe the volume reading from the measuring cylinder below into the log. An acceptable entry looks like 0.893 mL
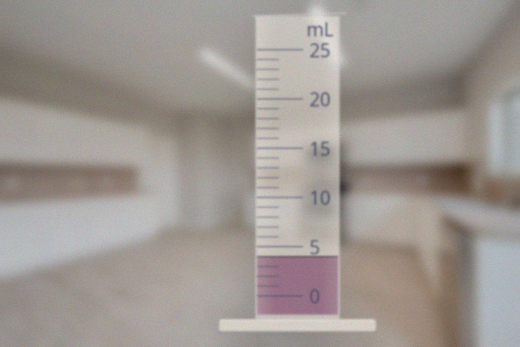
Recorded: 4 mL
